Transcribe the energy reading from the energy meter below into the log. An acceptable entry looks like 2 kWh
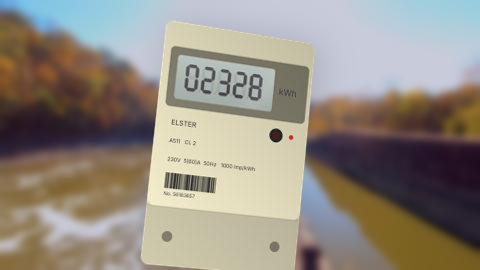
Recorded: 2328 kWh
